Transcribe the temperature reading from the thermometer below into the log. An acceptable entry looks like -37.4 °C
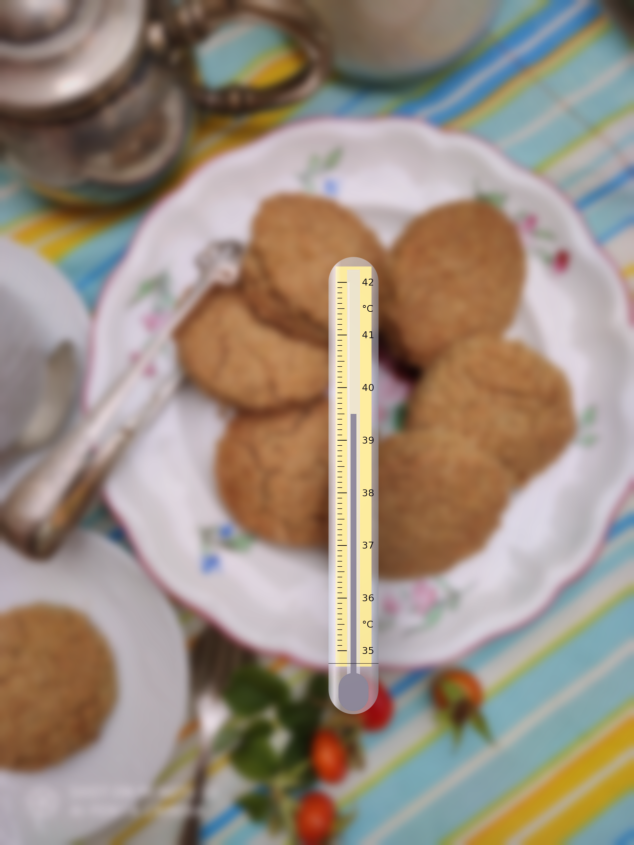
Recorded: 39.5 °C
